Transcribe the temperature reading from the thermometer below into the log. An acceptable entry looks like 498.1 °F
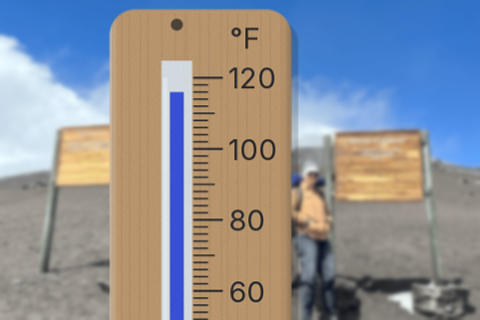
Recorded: 116 °F
